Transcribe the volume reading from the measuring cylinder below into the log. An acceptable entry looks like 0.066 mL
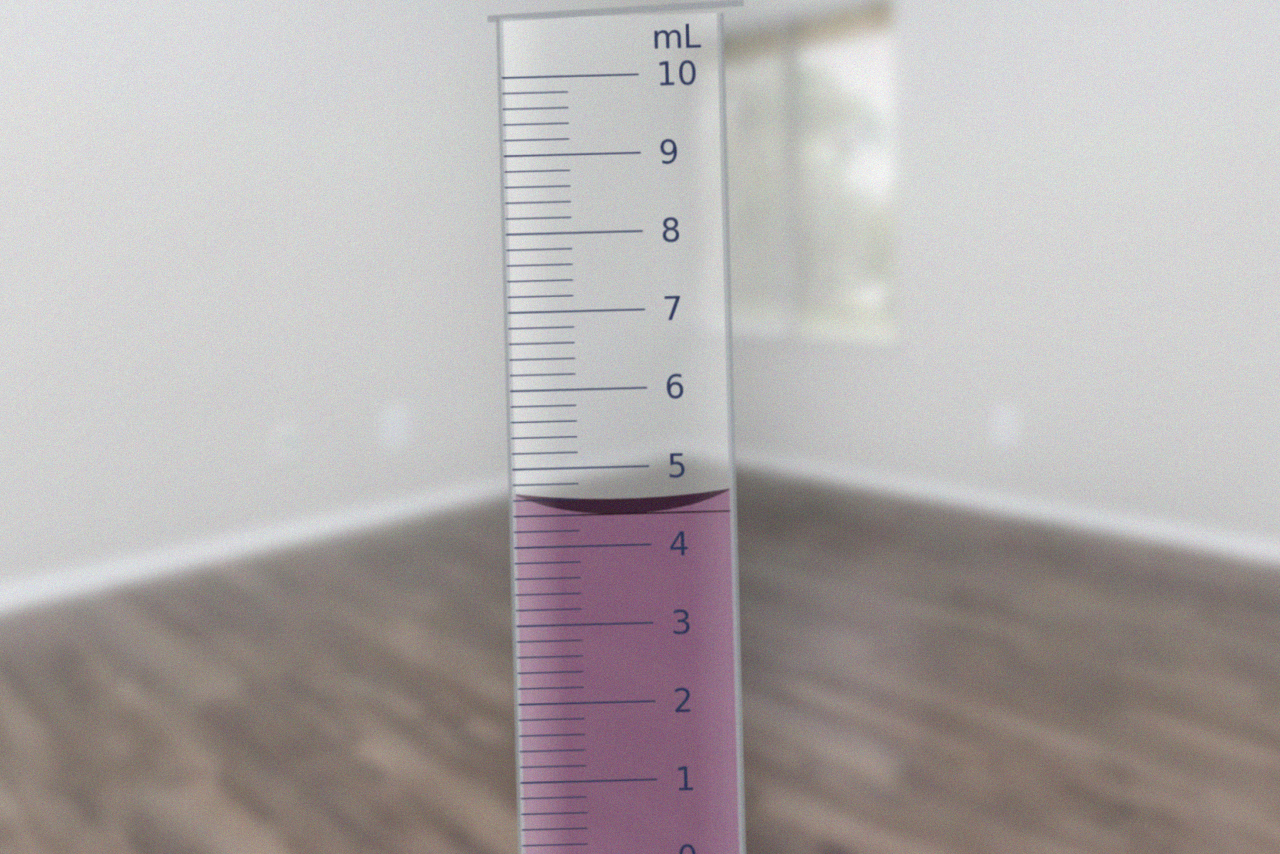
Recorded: 4.4 mL
